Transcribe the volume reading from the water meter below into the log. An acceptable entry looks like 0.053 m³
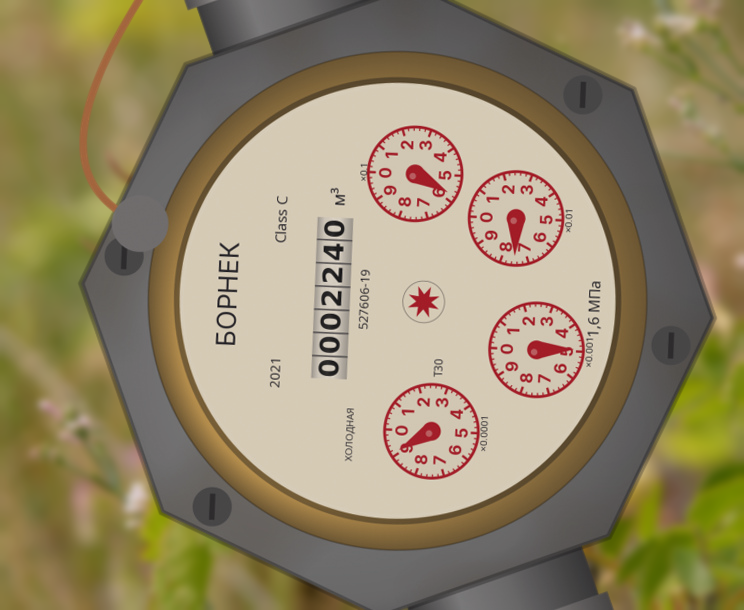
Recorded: 2240.5749 m³
